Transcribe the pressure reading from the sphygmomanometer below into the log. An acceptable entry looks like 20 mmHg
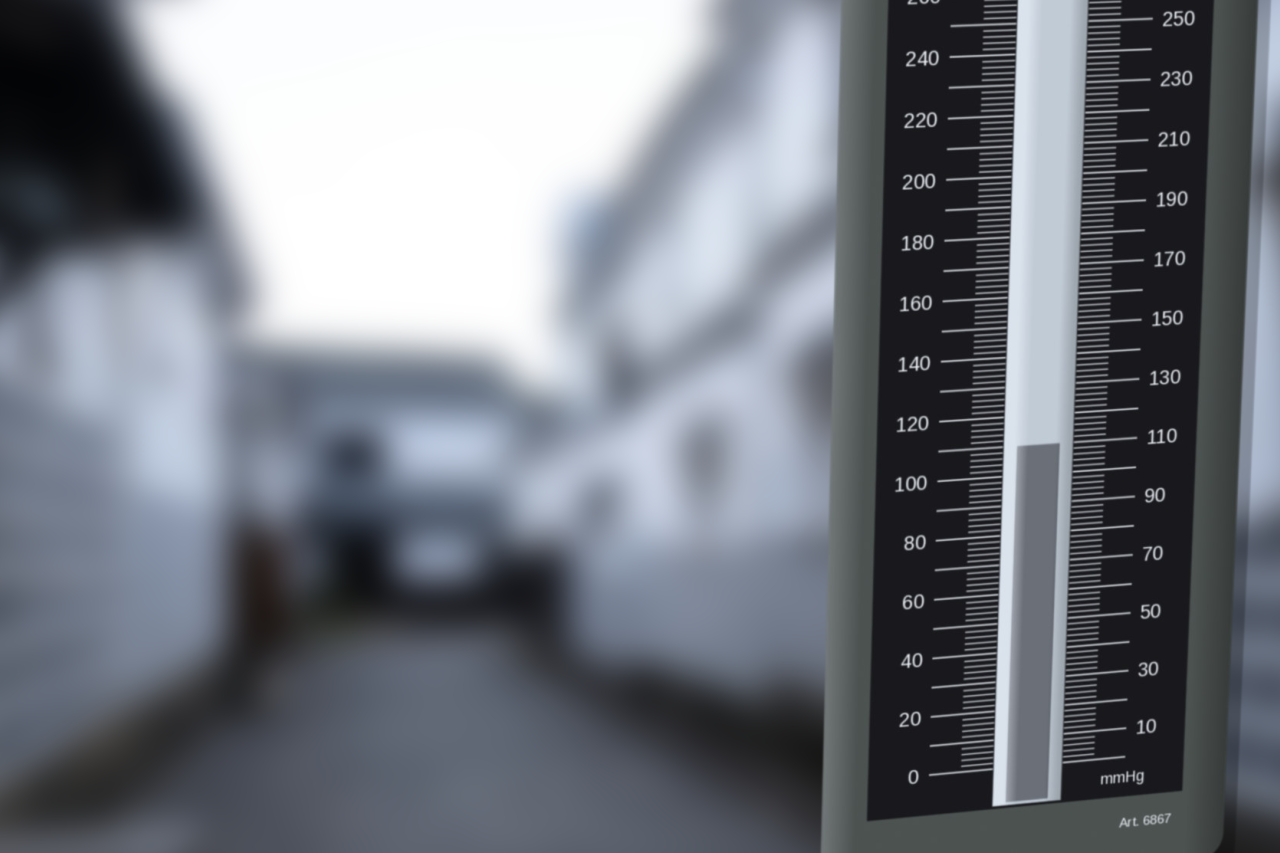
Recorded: 110 mmHg
